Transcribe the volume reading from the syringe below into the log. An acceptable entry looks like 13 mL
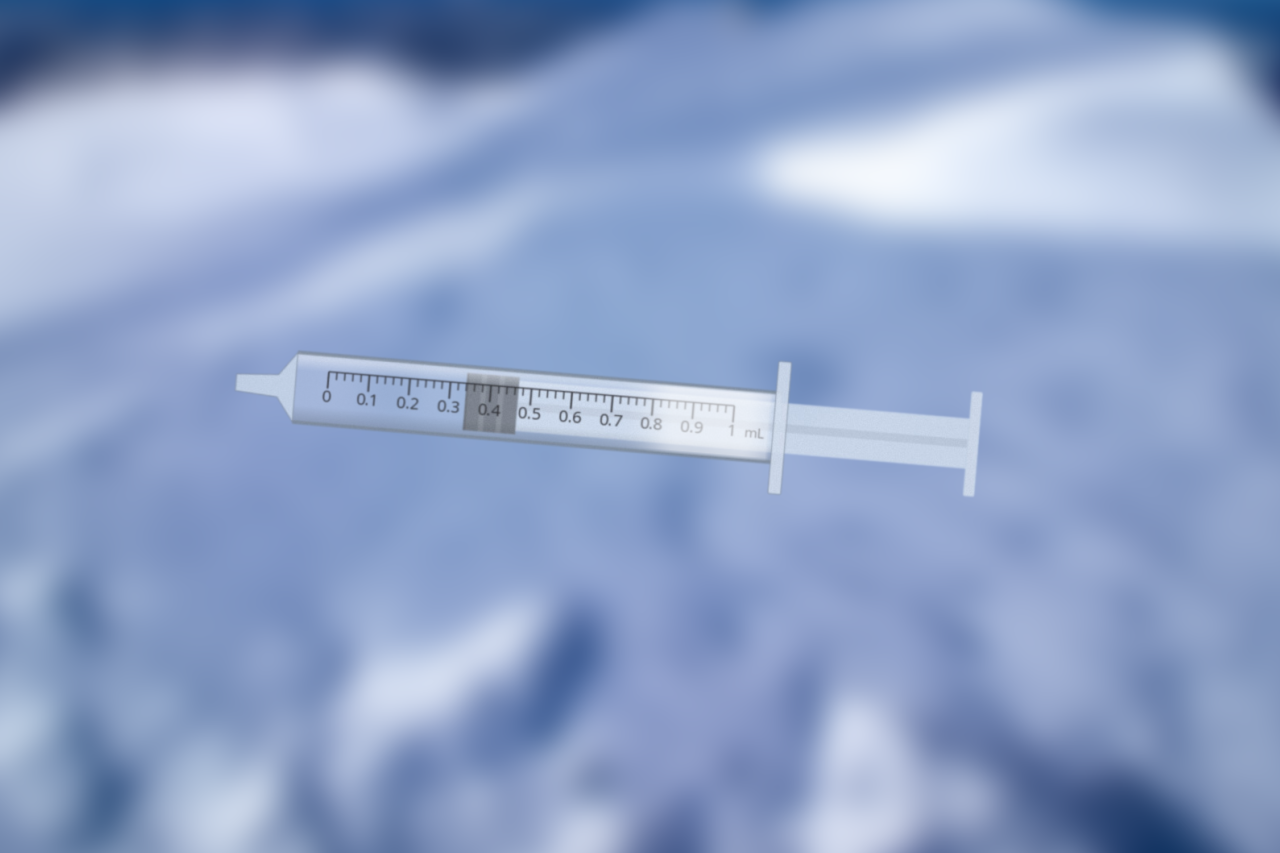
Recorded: 0.34 mL
